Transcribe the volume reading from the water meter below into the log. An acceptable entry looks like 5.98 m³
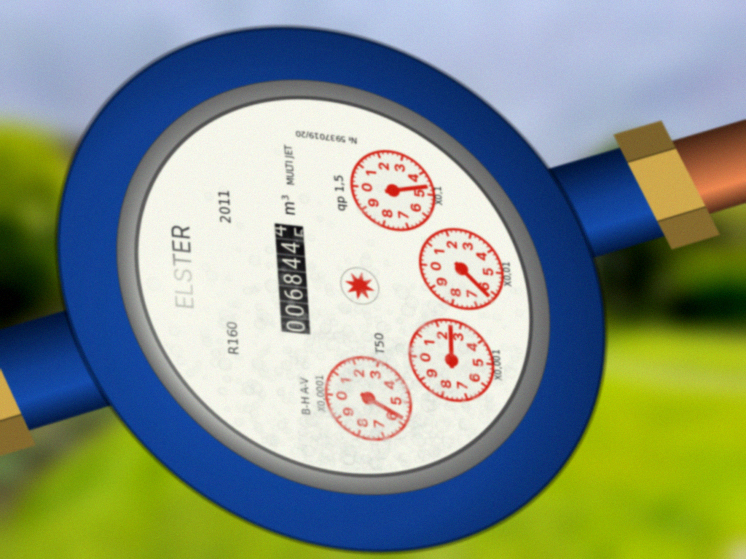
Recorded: 68444.4625 m³
